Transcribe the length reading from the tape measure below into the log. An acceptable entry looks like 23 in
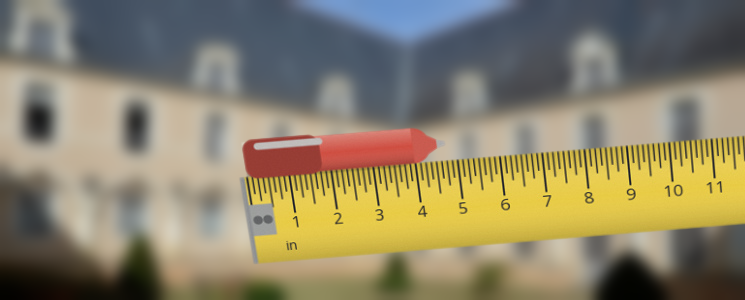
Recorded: 4.75 in
